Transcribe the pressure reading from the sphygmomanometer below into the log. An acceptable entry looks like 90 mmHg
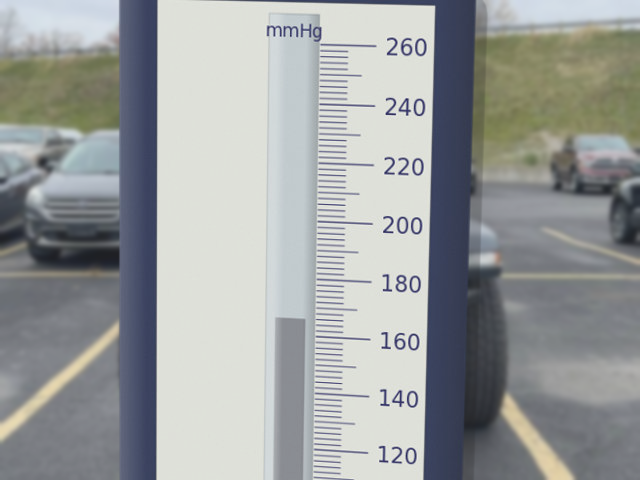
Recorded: 166 mmHg
